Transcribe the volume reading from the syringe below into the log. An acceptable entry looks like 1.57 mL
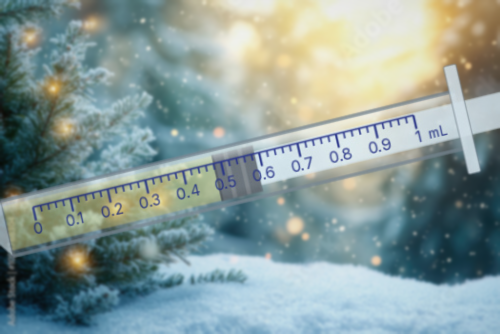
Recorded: 0.48 mL
